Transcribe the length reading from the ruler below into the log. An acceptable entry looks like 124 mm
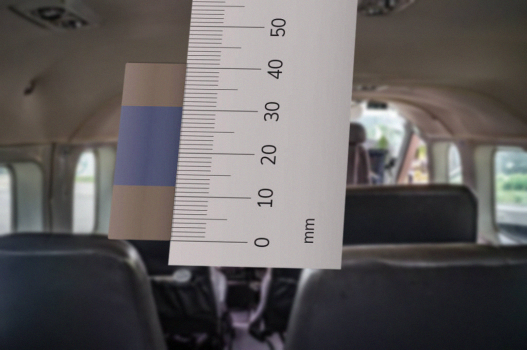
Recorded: 41 mm
